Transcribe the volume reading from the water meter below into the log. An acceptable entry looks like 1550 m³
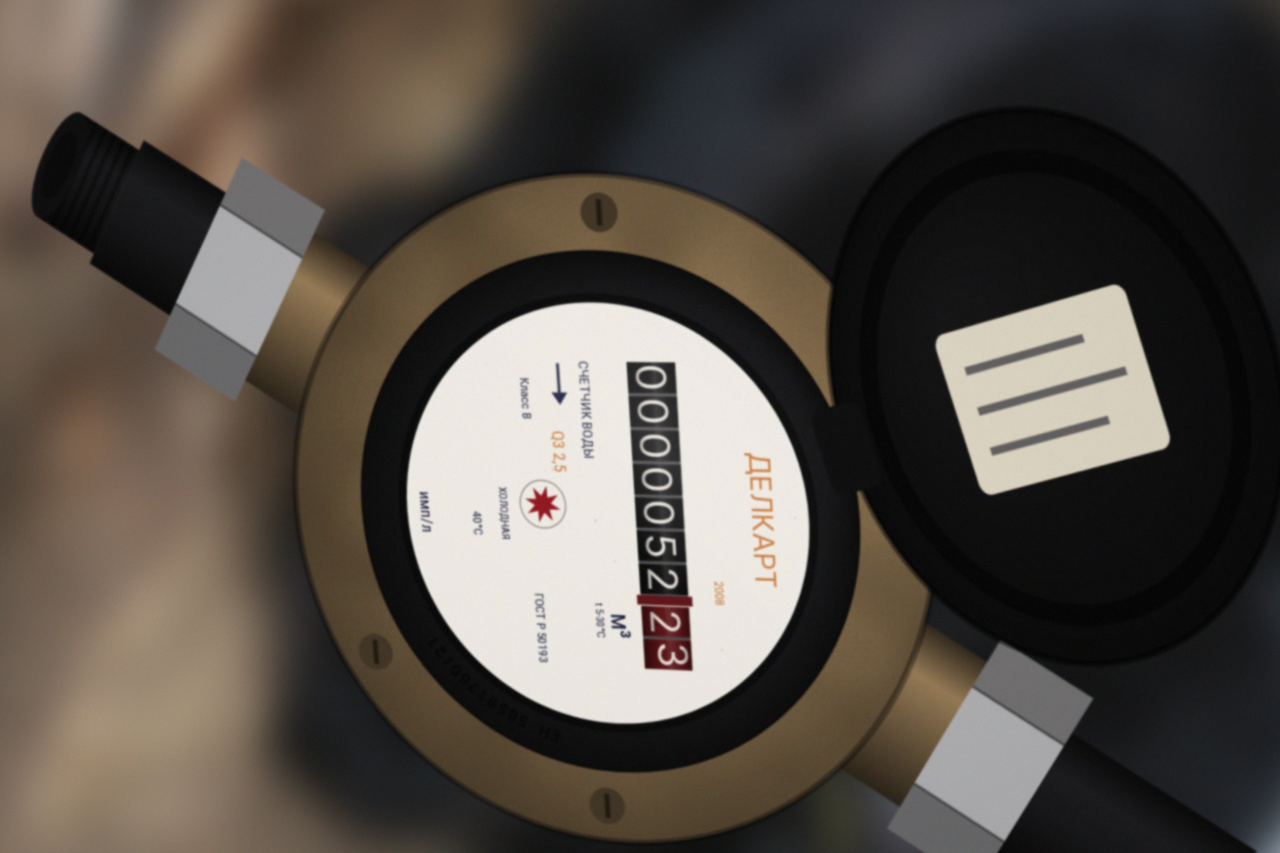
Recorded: 52.23 m³
